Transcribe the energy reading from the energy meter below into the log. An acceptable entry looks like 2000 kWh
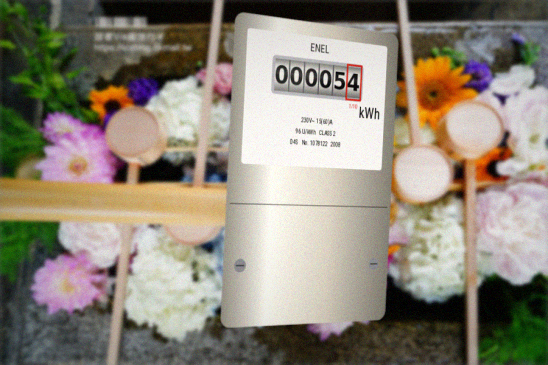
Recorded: 5.4 kWh
